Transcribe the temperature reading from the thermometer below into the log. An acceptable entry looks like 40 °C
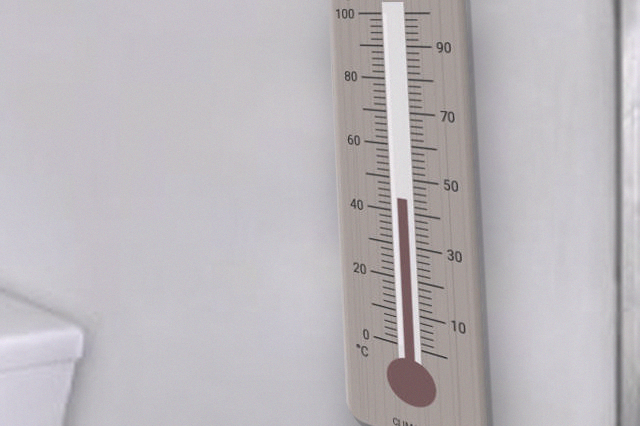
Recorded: 44 °C
